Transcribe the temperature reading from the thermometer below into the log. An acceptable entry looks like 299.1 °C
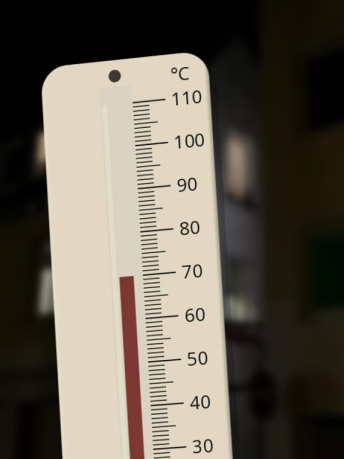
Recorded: 70 °C
